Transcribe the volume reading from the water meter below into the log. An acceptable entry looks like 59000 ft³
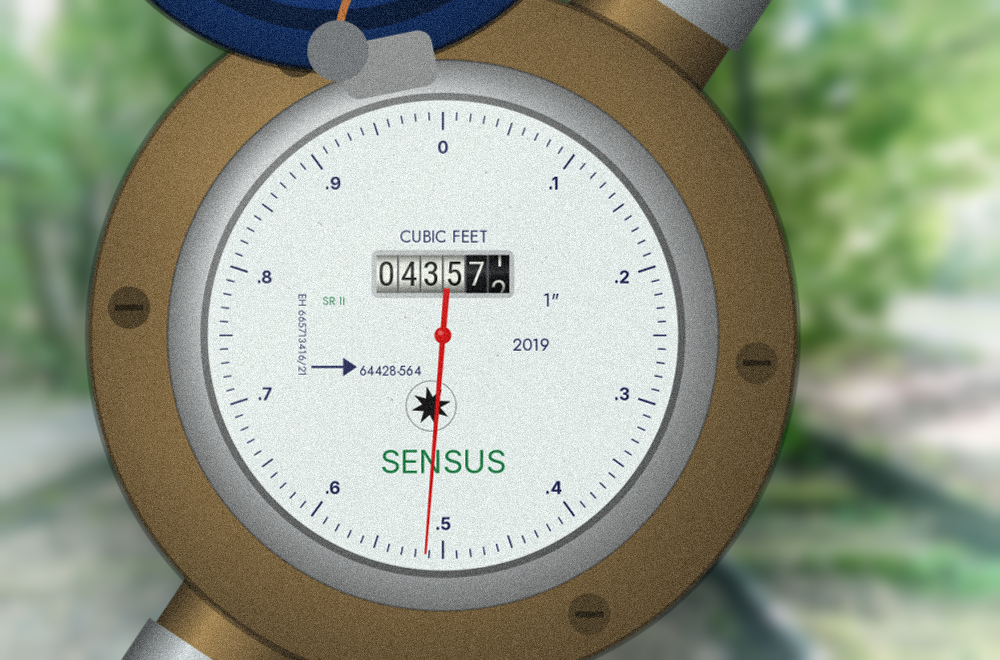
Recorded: 43571.51 ft³
